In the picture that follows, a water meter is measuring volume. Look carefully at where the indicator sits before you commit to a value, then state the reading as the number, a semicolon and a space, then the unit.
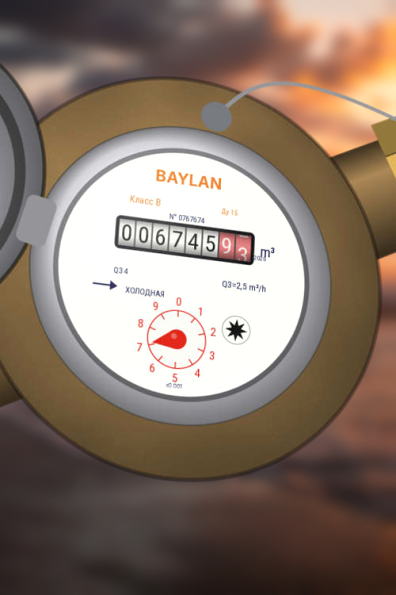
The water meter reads 6745.927; m³
